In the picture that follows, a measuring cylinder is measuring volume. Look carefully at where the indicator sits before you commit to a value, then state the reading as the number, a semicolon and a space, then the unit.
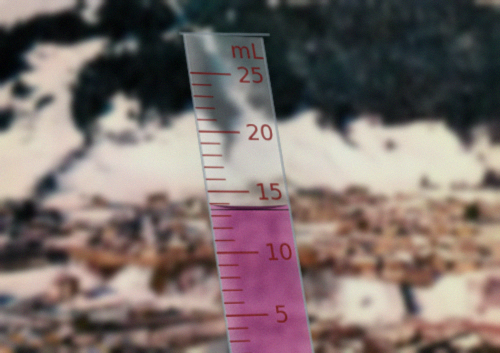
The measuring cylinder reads 13.5; mL
